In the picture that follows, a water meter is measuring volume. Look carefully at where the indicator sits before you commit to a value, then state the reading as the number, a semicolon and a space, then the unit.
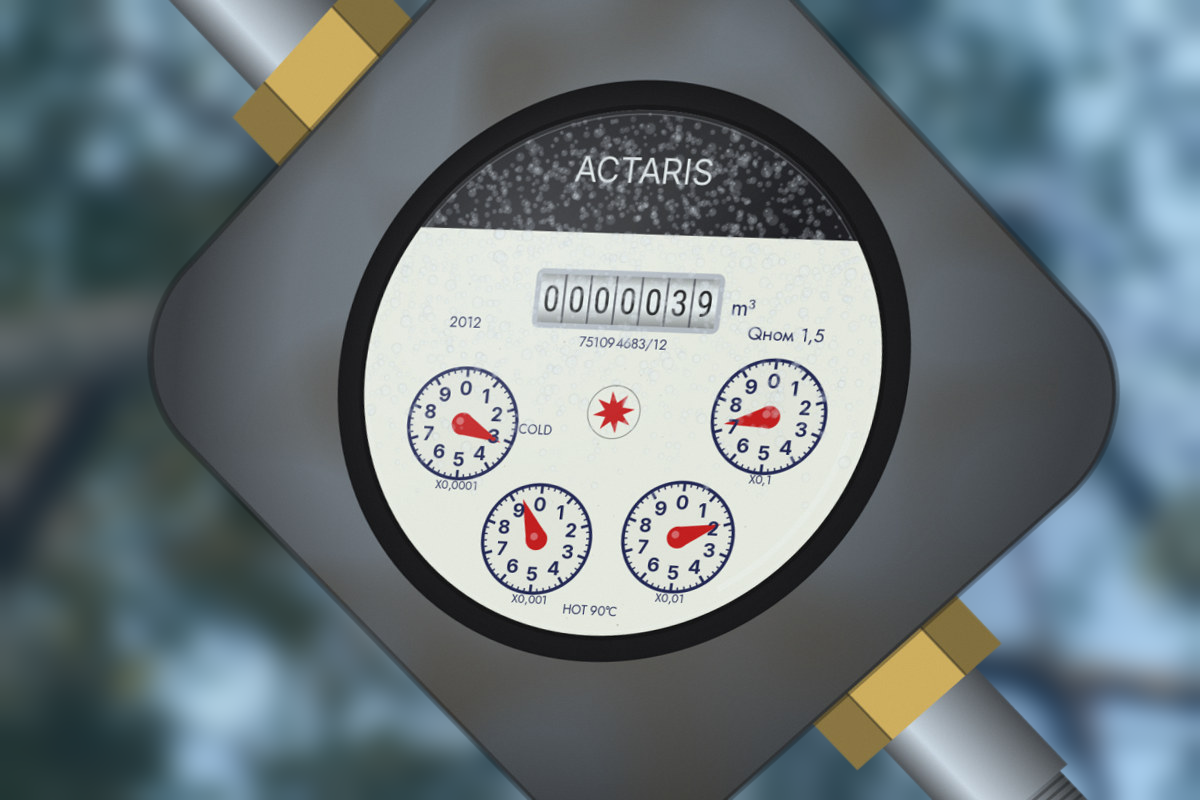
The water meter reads 39.7193; m³
